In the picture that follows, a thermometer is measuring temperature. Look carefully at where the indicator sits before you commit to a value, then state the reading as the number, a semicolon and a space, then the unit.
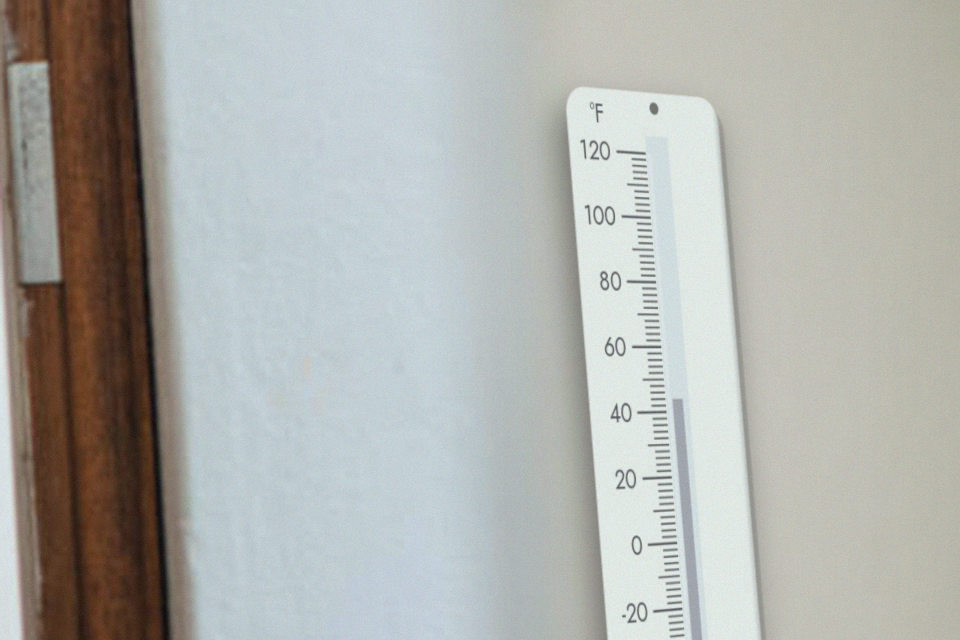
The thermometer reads 44; °F
